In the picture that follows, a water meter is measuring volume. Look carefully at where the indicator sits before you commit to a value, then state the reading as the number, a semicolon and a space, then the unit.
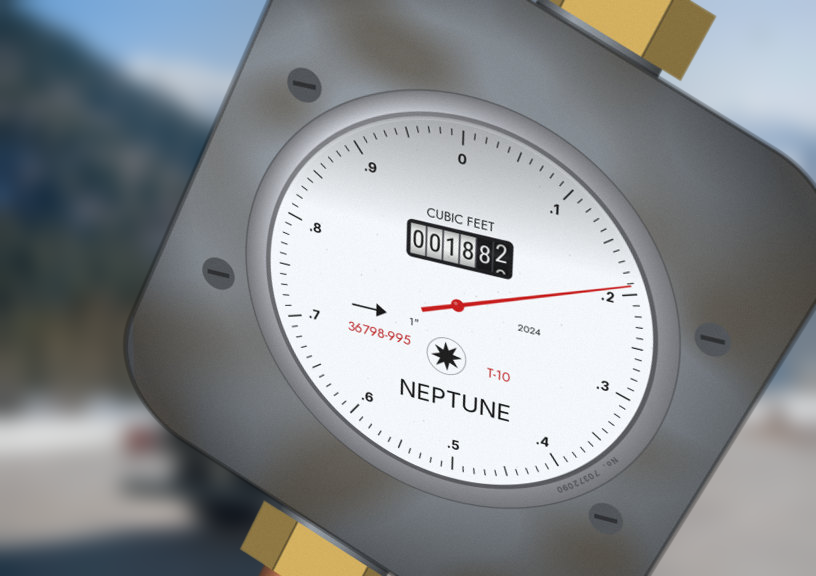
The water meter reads 1882.19; ft³
